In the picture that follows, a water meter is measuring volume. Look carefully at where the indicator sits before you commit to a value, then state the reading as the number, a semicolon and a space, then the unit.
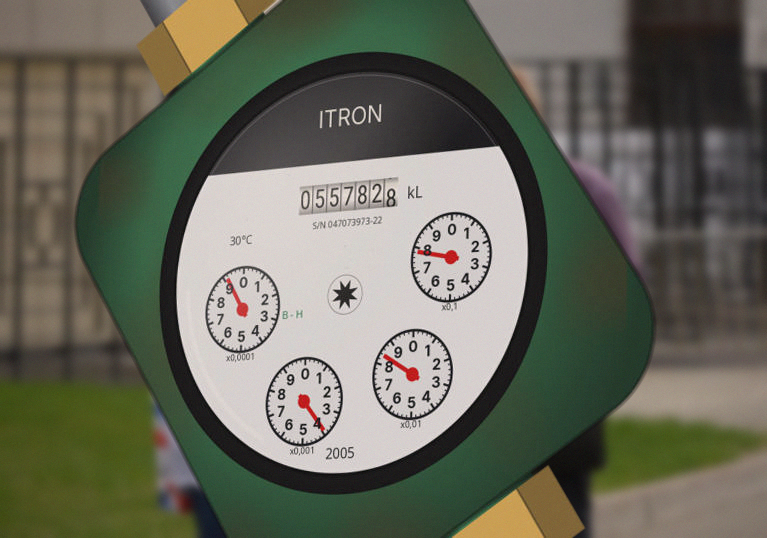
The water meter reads 557827.7839; kL
